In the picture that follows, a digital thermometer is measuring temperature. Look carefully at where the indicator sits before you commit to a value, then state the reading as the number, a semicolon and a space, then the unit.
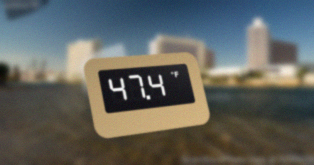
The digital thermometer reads 47.4; °F
